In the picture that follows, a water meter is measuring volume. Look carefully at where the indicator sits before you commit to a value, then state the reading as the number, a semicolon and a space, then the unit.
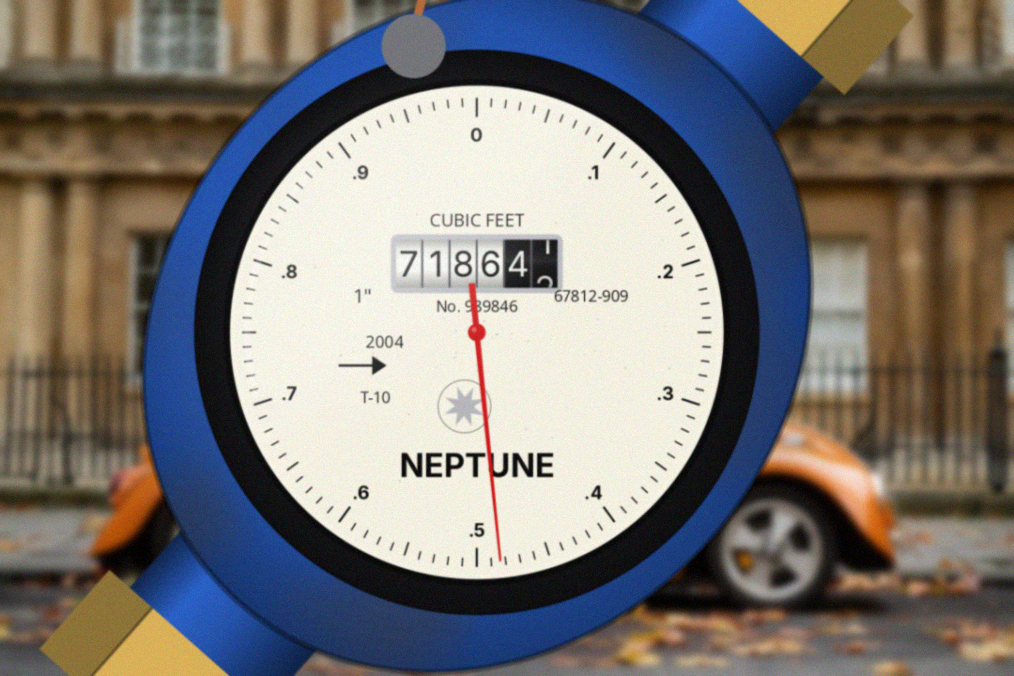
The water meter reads 718641.48; ft³
